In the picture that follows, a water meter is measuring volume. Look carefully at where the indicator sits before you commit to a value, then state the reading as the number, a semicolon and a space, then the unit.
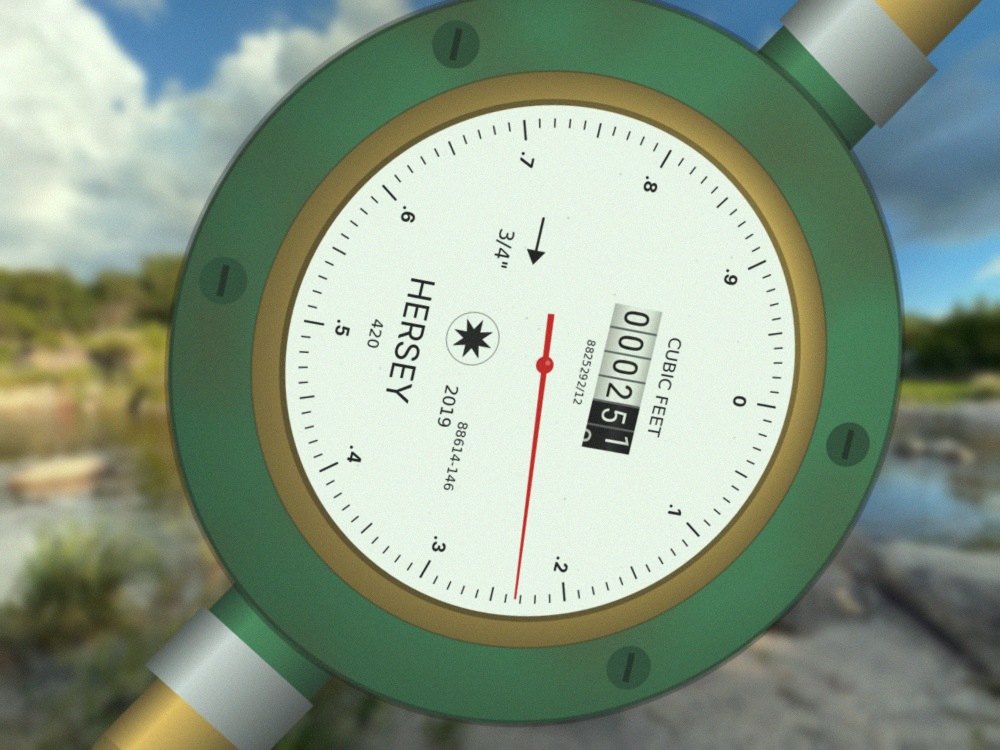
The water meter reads 251.23; ft³
